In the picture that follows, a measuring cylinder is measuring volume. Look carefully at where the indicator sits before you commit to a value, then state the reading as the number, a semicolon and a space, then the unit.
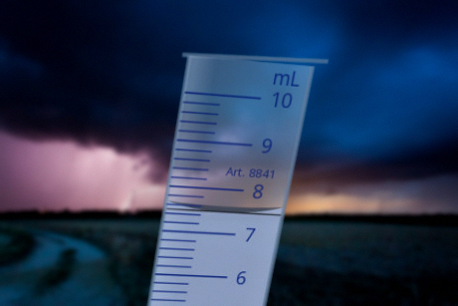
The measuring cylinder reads 7.5; mL
